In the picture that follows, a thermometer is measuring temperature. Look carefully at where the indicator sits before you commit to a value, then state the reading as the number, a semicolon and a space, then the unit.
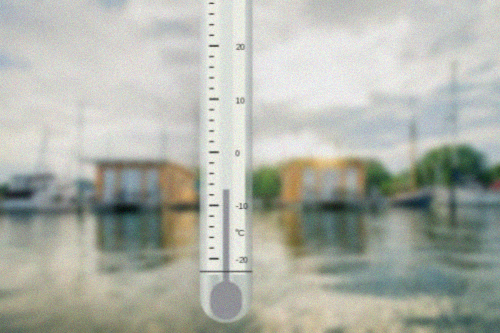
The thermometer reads -7; °C
